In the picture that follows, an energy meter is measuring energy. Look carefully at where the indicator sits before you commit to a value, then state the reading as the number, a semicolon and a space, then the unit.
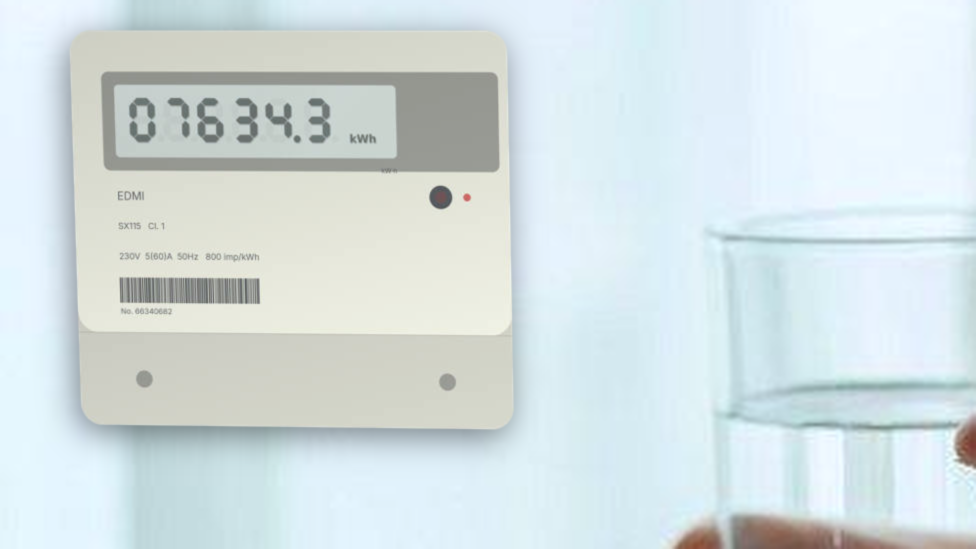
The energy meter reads 7634.3; kWh
